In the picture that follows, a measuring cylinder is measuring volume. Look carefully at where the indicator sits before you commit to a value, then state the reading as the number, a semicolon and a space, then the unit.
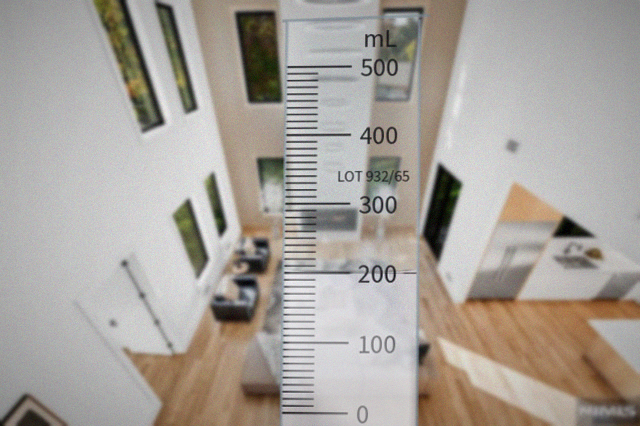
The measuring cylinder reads 200; mL
